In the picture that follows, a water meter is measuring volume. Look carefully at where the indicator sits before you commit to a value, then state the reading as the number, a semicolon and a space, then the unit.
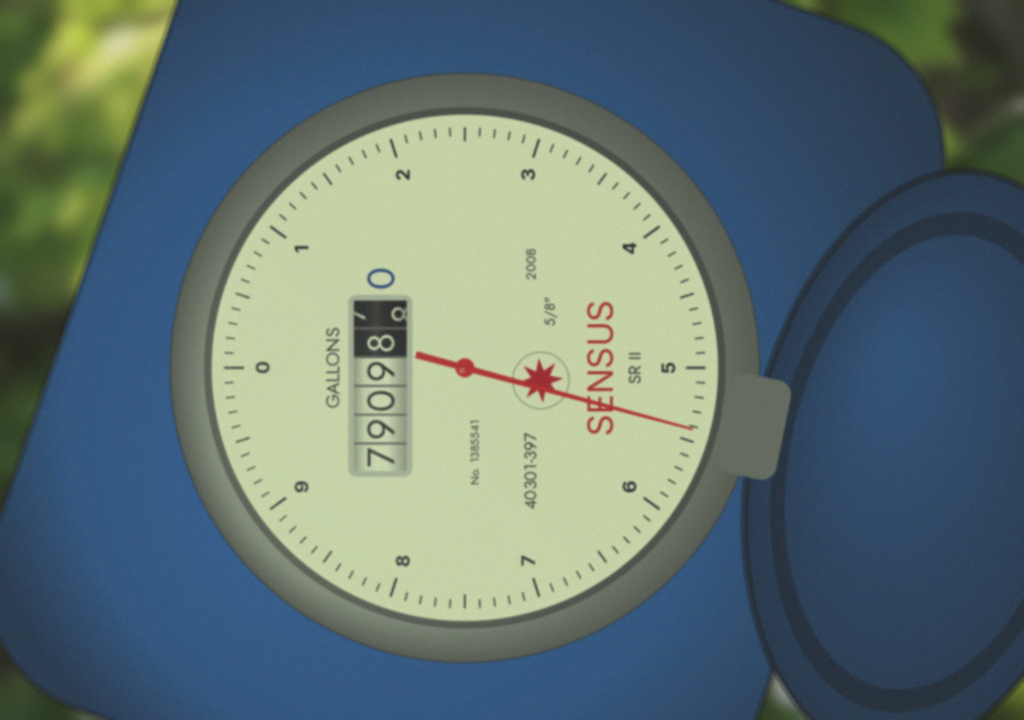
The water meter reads 7909875.4; gal
